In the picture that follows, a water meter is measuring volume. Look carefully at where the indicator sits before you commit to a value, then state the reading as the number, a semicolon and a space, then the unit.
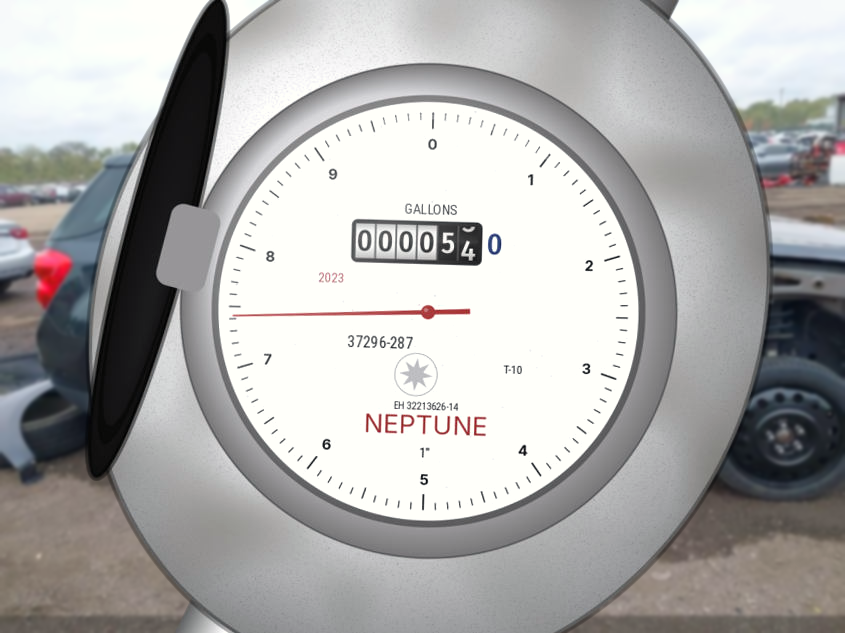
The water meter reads 537.4; gal
